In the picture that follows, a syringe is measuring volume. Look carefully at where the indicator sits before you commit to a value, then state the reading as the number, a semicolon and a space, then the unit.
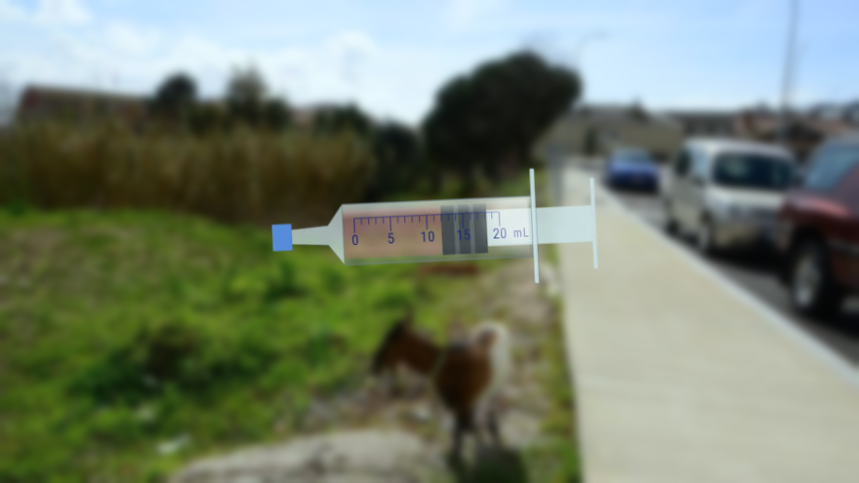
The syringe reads 12; mL
